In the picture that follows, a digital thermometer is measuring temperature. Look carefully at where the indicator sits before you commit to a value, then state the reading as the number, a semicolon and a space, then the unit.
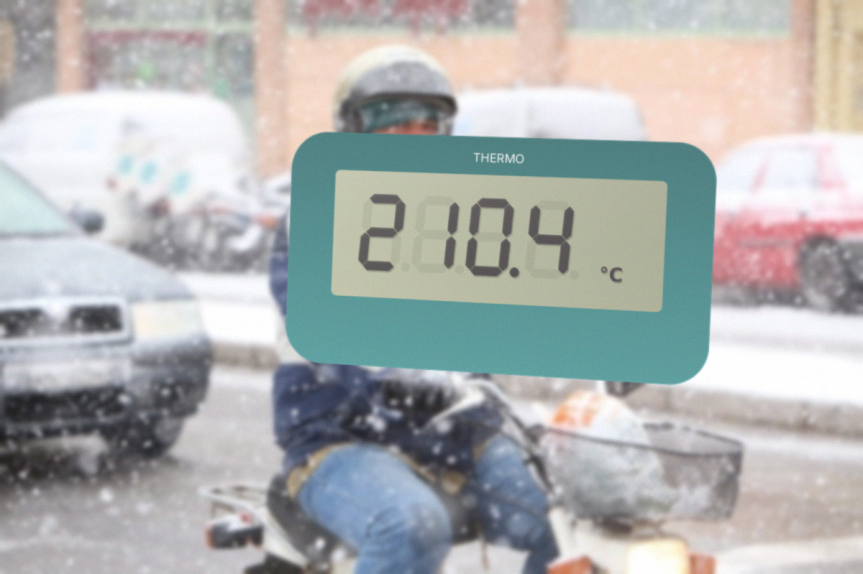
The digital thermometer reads 210.4; °C
